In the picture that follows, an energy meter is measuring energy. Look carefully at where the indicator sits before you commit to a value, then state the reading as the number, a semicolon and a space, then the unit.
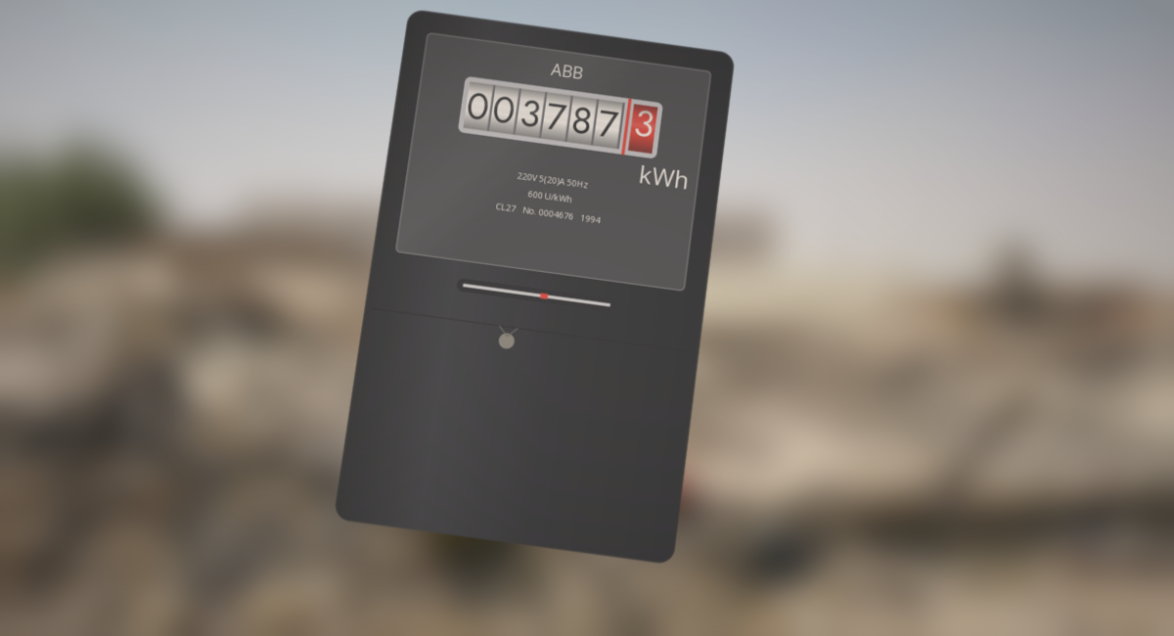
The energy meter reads 3787.3; kWh
